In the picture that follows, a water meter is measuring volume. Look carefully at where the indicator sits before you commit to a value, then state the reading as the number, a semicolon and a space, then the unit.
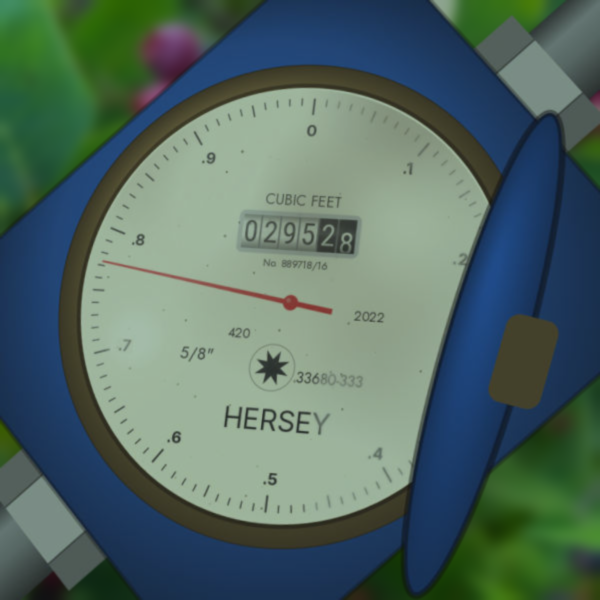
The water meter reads 29527.77; ft³
